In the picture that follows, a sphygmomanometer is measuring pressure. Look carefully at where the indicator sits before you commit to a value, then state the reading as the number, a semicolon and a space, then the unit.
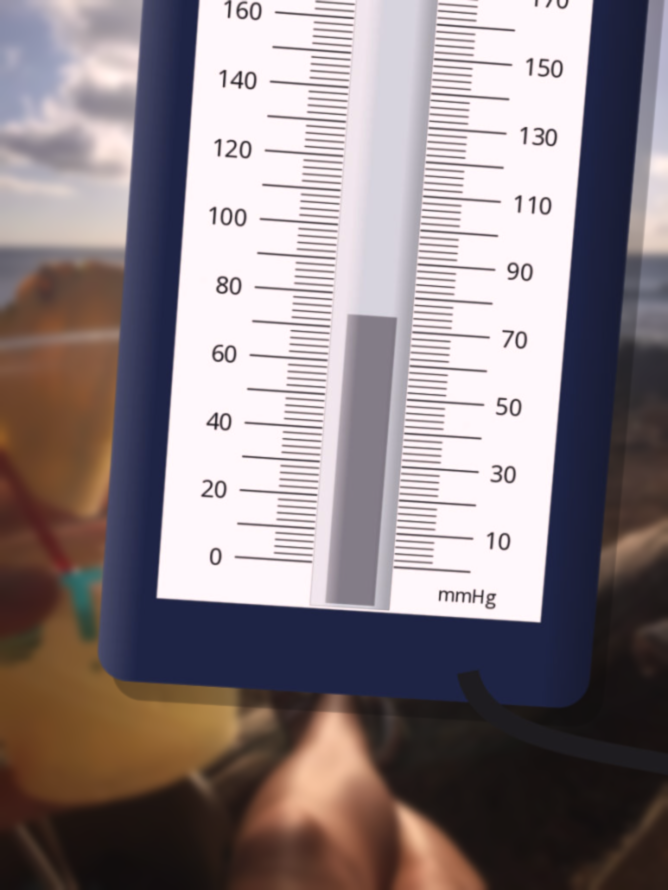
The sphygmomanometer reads 74; mmHg
